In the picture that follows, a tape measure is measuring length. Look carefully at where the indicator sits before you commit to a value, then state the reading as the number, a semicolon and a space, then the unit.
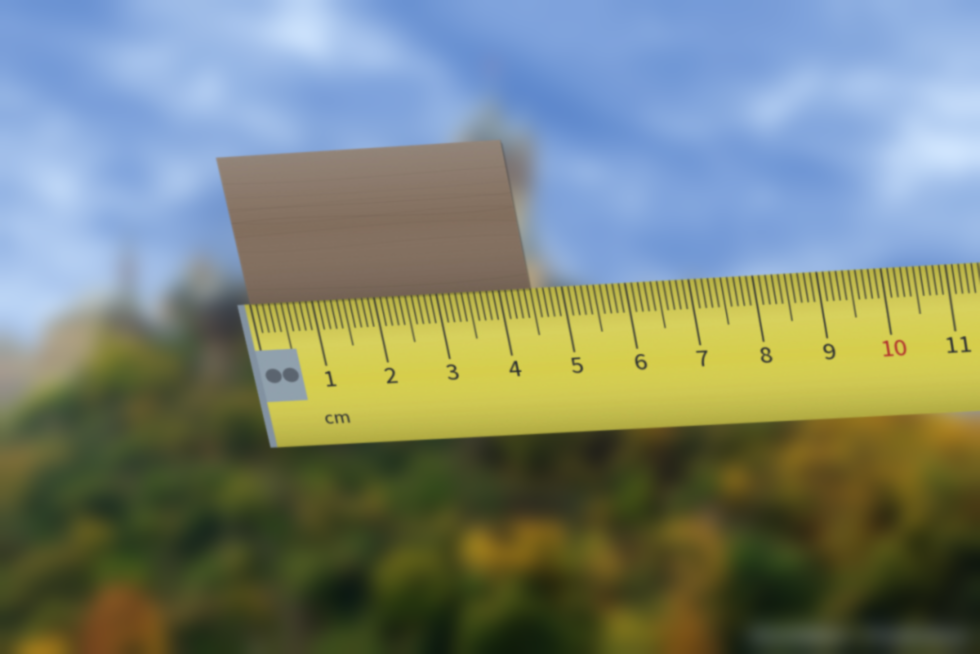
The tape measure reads 4.5; cm
